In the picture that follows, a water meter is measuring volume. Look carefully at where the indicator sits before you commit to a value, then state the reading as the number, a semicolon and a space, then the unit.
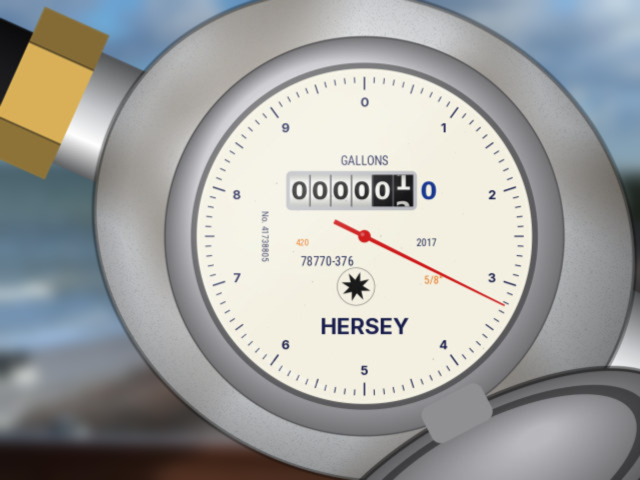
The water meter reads 13.2; gal
